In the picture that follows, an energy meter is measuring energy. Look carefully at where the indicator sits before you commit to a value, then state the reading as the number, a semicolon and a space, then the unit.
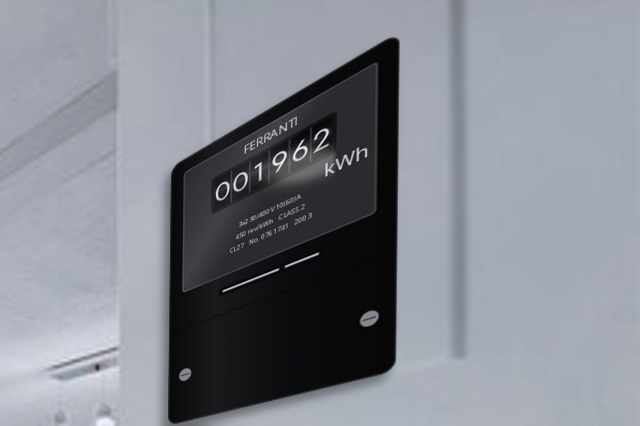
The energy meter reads 1962; kWh
